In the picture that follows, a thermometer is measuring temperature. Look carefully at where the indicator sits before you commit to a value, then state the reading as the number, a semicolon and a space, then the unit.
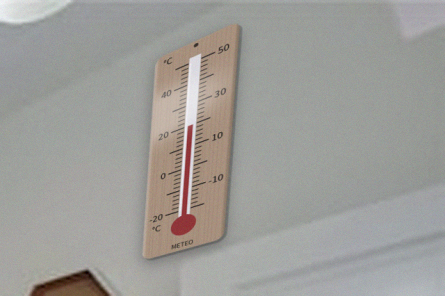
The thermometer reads 20; °C
